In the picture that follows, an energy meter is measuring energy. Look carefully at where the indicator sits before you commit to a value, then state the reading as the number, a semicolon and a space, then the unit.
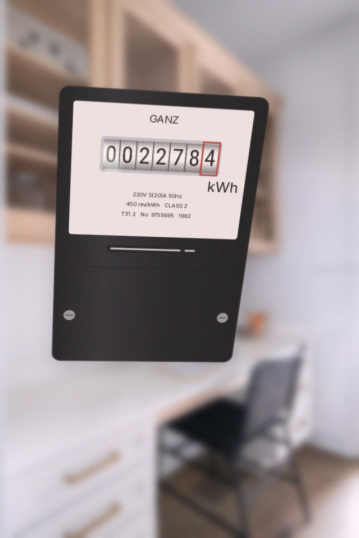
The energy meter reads 2278.4; kWh
